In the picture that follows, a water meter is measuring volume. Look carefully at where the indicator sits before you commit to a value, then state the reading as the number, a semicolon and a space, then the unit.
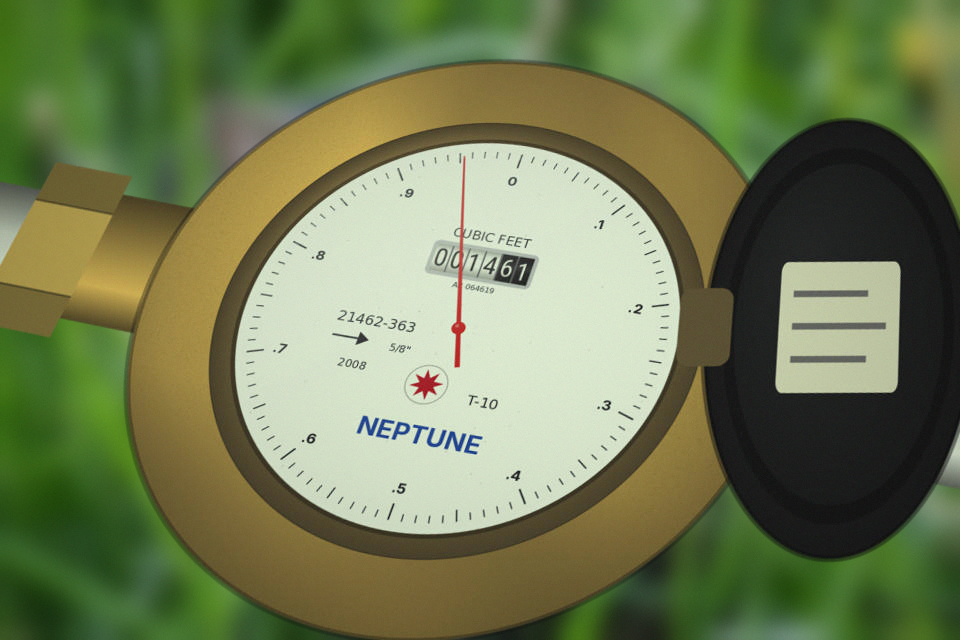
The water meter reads 1460.95; ft³
